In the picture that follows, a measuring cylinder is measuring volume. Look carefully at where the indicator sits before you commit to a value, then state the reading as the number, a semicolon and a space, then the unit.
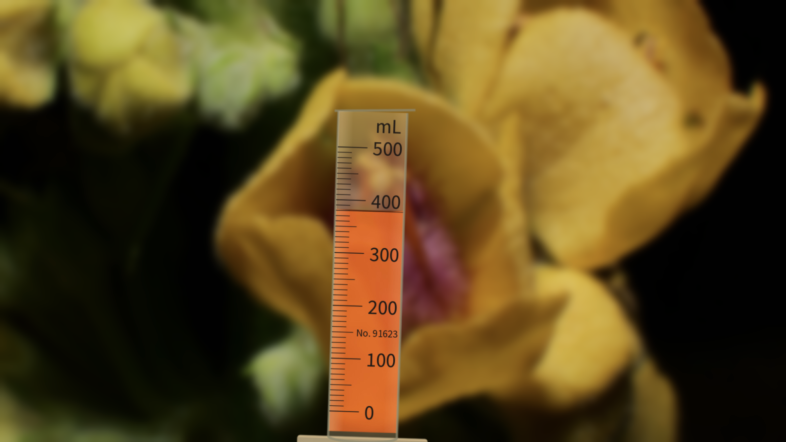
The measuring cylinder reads 380; mL
